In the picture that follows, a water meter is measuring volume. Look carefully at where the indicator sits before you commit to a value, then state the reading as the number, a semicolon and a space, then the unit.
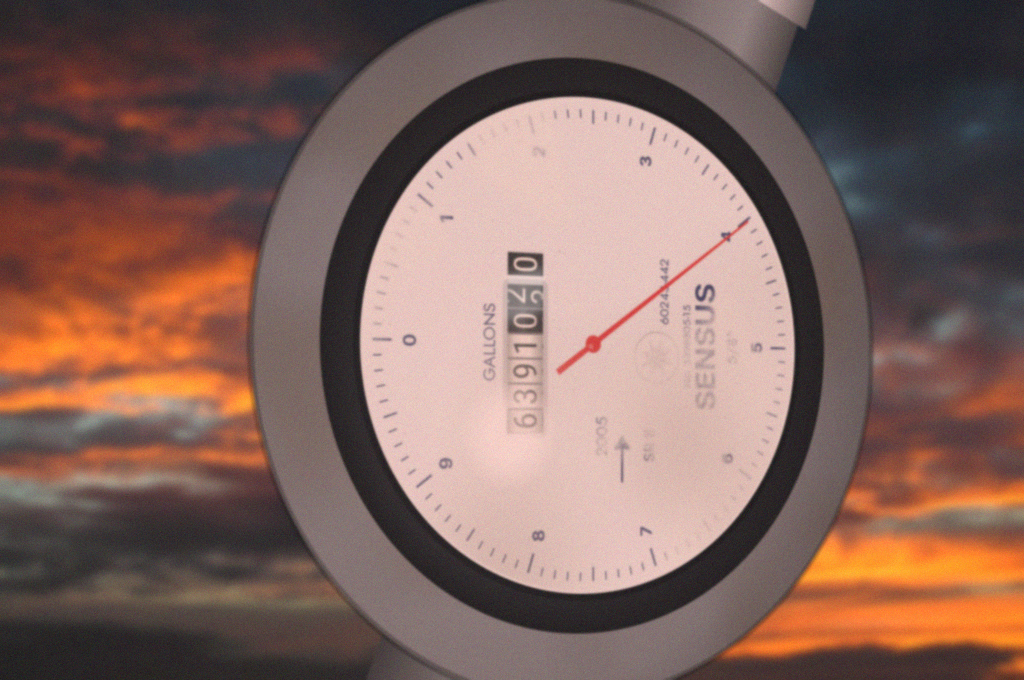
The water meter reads 6391024.0; gal
